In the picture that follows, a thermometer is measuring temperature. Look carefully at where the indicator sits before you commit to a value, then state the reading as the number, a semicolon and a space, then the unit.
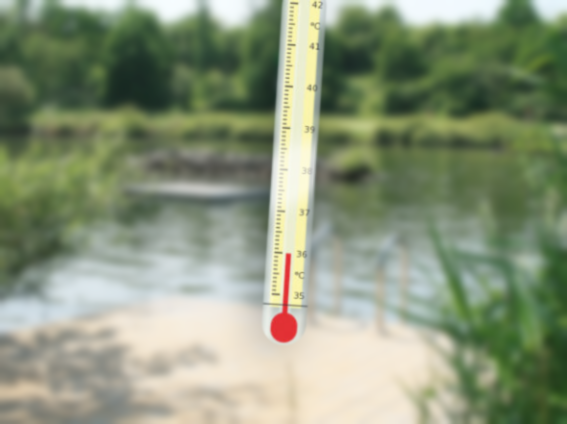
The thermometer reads 36; °C
